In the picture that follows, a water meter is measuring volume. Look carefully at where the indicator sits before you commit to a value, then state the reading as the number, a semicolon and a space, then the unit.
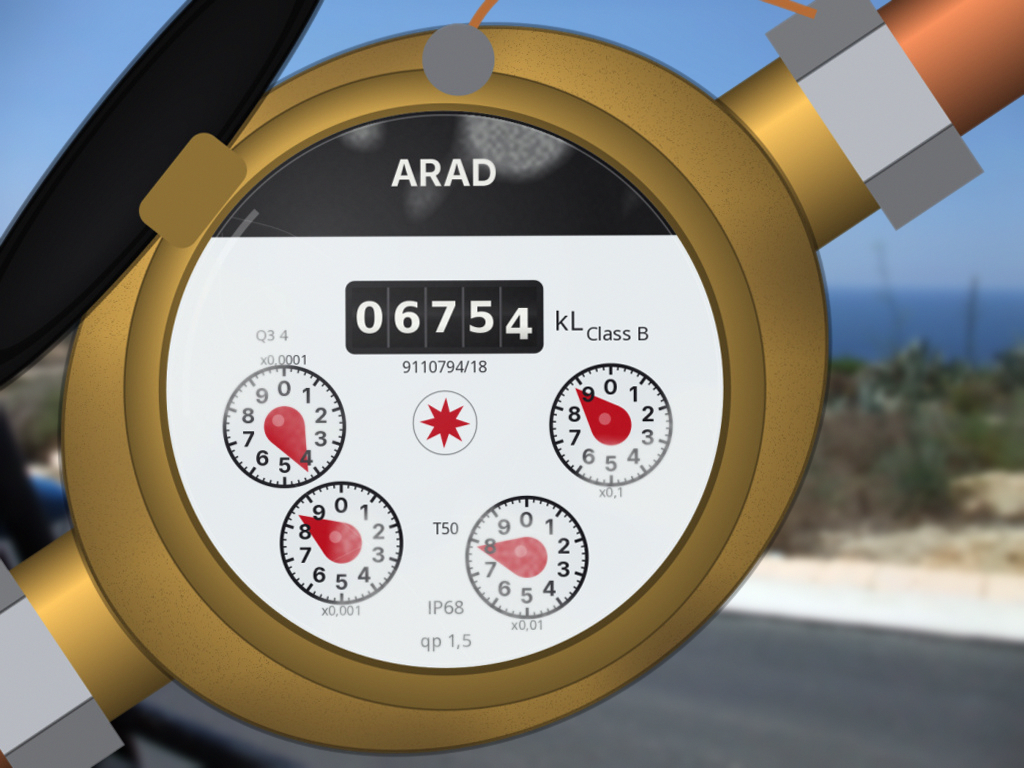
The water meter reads 6753.8784; kL
